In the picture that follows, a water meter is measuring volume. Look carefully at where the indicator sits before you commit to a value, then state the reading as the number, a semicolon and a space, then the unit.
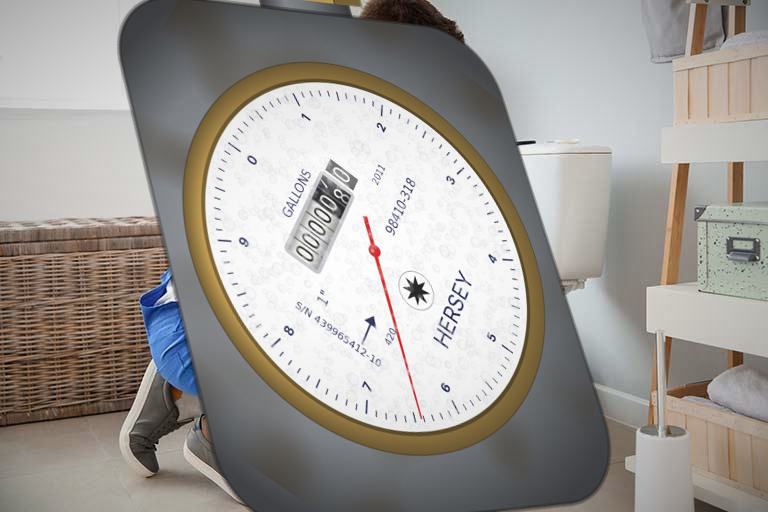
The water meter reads 76.4; gal
